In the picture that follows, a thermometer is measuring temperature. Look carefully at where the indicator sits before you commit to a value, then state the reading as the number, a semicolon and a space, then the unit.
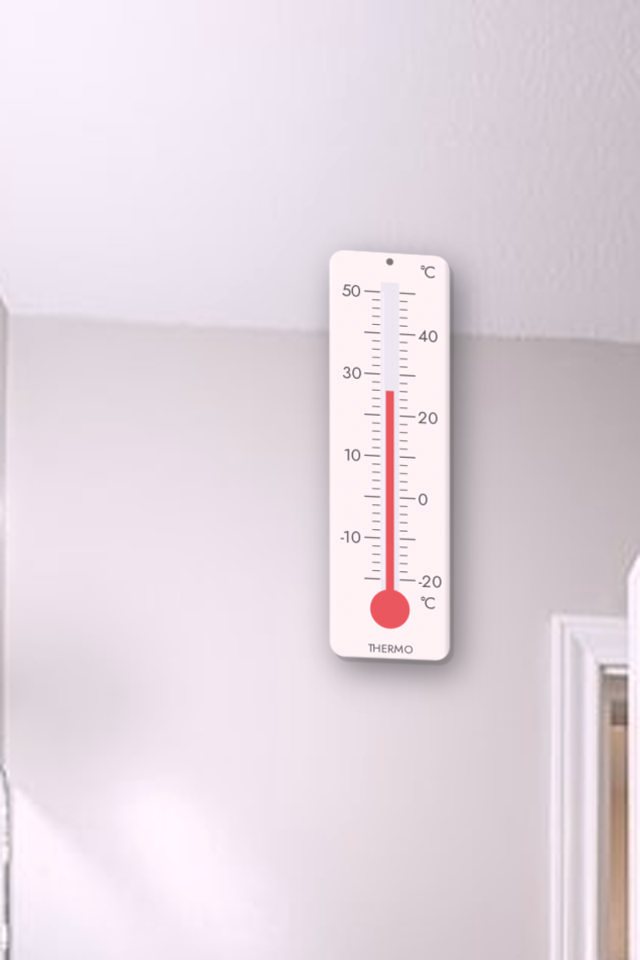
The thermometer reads 26; °C
